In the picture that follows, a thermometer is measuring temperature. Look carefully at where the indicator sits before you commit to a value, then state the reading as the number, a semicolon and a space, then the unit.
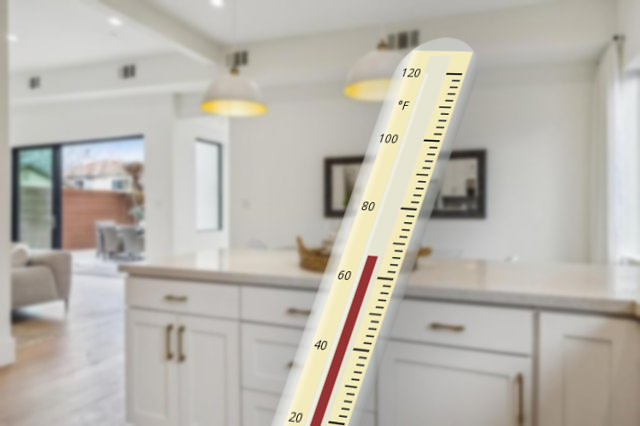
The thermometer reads 66; °F
